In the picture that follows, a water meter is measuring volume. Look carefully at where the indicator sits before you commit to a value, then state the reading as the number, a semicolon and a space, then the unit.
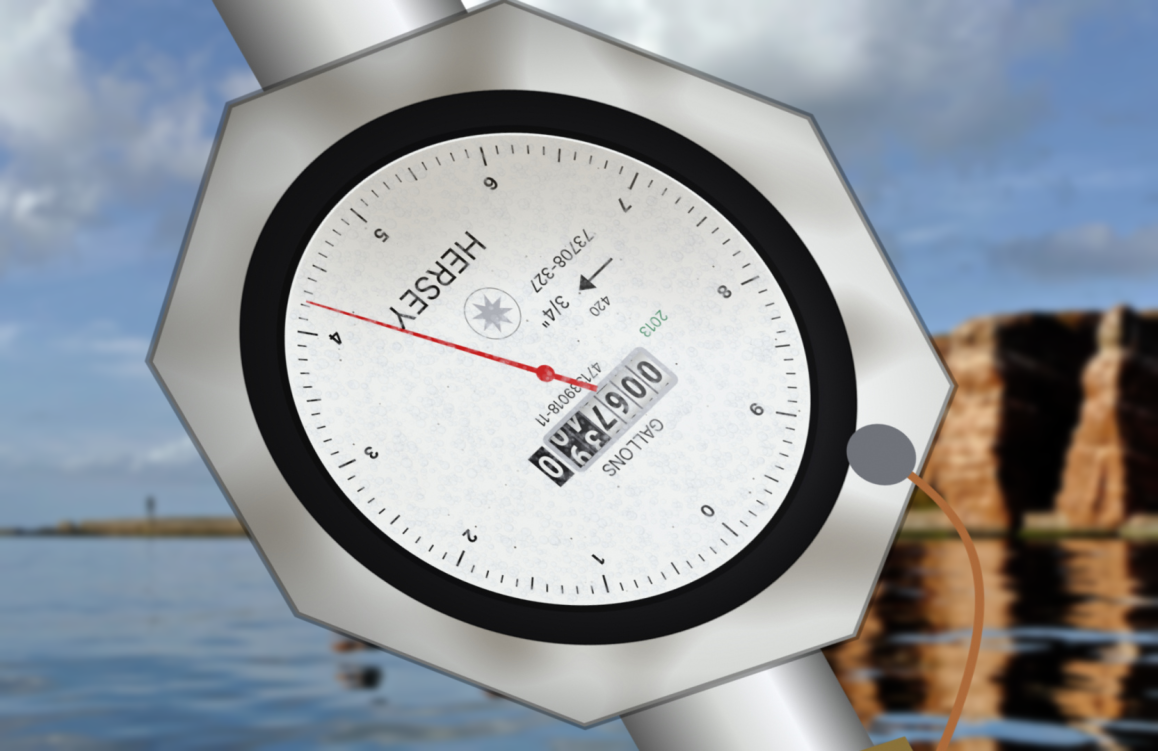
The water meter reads 67394.2; gal
